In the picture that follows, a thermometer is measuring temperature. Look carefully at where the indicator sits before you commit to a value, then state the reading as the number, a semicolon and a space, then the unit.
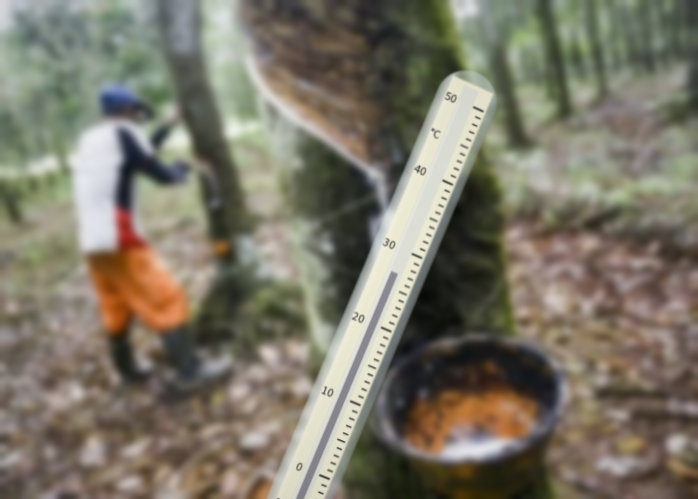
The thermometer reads 27; °C
